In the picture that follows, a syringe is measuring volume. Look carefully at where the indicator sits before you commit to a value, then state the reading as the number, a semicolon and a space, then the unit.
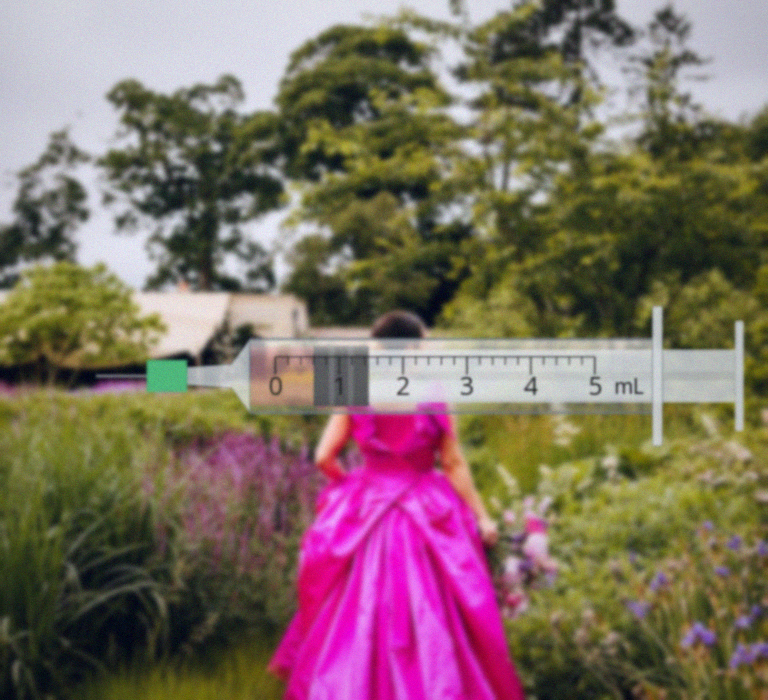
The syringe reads 0.6; mL
